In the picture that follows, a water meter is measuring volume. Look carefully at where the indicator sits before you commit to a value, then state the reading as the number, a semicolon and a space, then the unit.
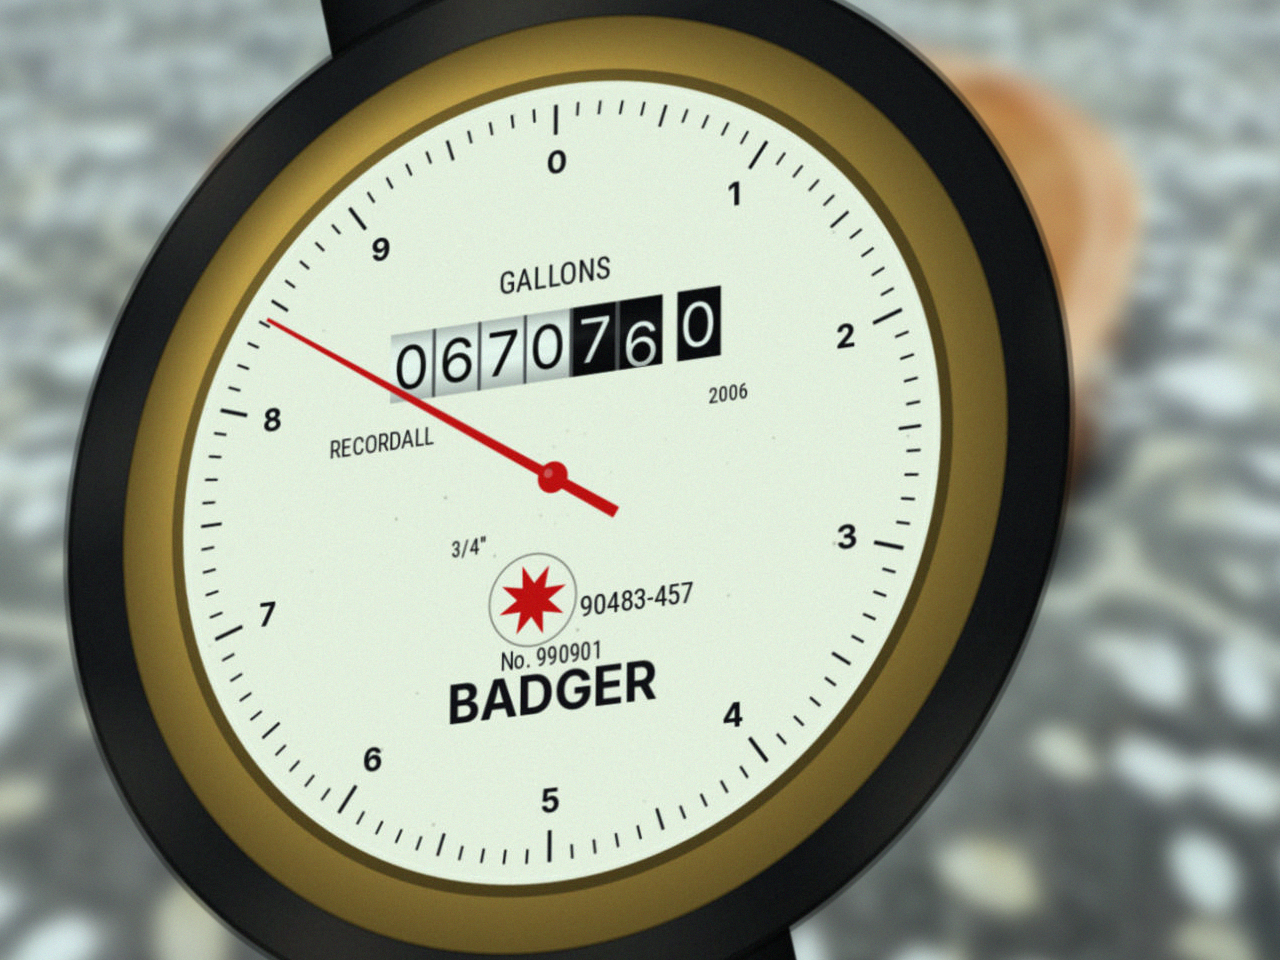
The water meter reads 670758.4; gal
